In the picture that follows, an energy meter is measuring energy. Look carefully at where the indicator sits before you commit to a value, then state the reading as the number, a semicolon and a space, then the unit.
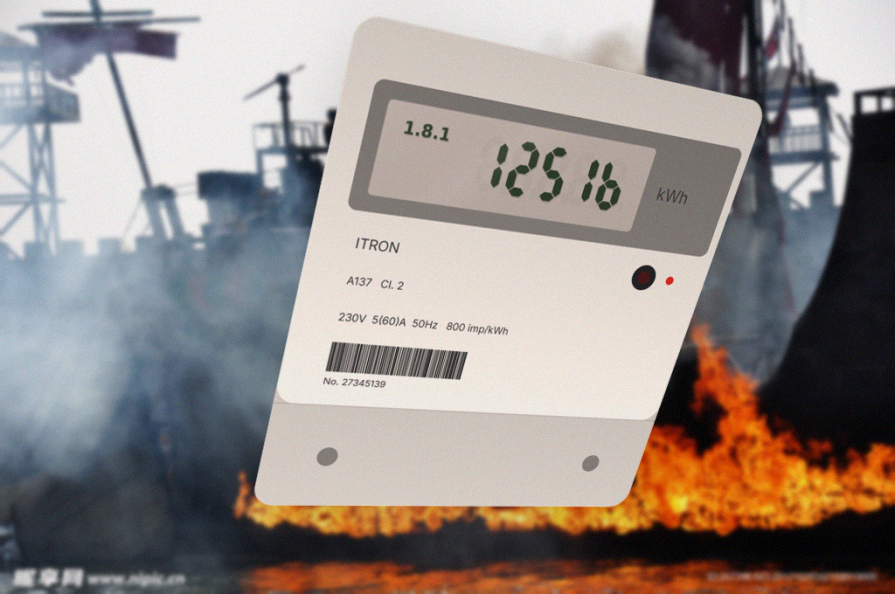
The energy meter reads 12516; kWh
